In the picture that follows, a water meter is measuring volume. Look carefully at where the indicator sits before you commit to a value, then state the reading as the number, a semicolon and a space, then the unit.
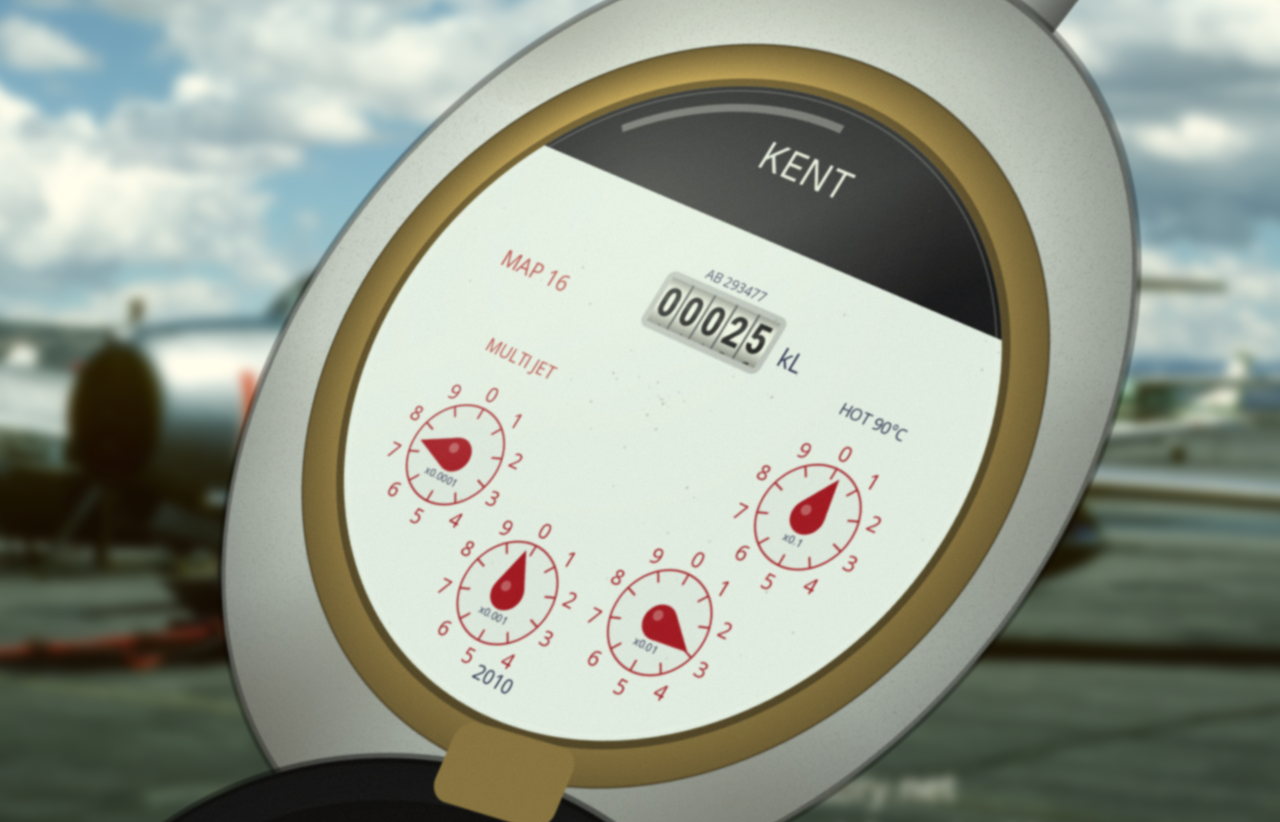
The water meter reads 25.0297; kL
